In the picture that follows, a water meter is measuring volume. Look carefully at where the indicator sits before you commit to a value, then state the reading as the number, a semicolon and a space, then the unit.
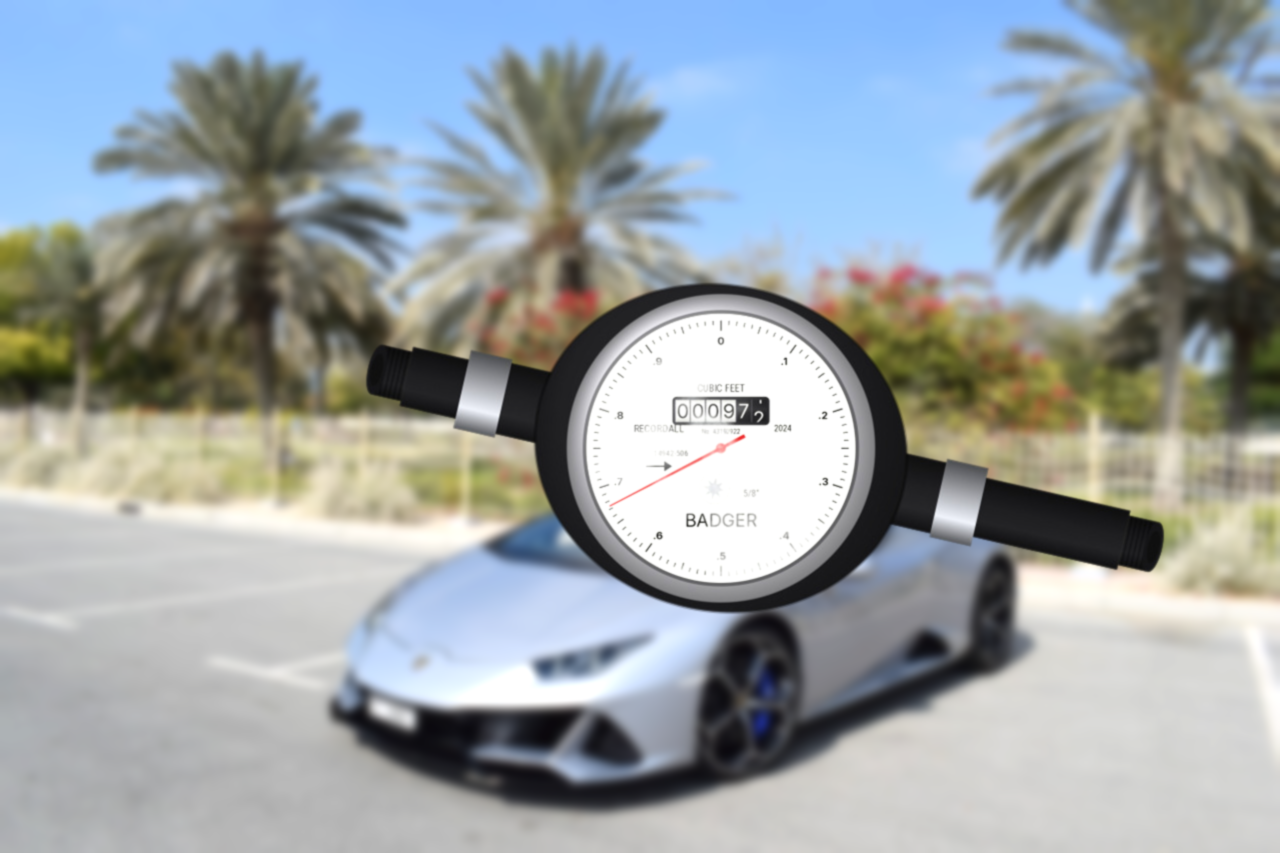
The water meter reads 971.67; ft³
